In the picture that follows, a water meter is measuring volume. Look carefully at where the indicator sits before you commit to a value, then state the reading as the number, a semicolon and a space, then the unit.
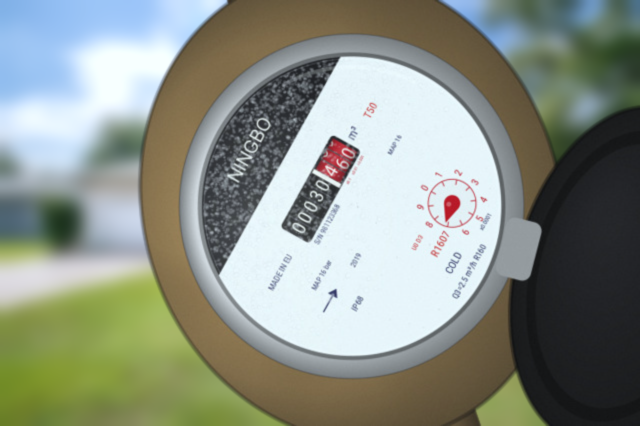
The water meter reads 30.4597; m³
